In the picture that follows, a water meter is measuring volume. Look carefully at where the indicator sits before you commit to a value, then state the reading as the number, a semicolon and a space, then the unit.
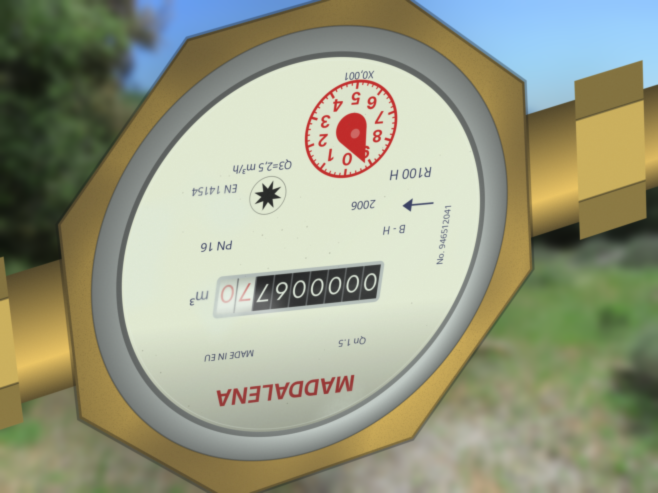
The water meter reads 67.699; m³
